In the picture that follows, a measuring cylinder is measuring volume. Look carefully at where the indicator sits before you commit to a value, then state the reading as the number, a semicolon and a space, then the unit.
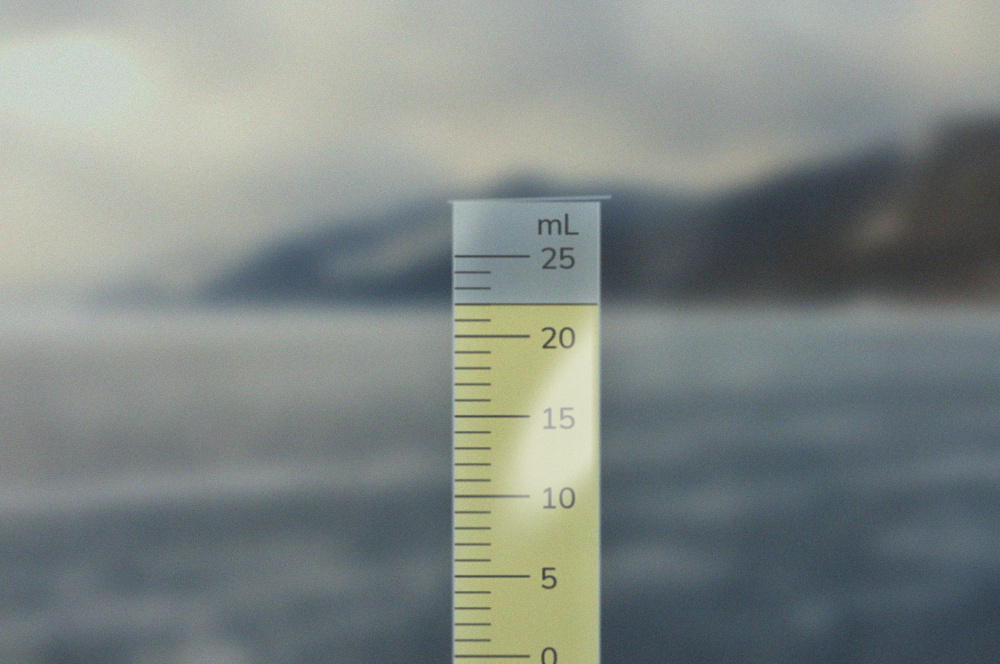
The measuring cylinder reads 22; mL
